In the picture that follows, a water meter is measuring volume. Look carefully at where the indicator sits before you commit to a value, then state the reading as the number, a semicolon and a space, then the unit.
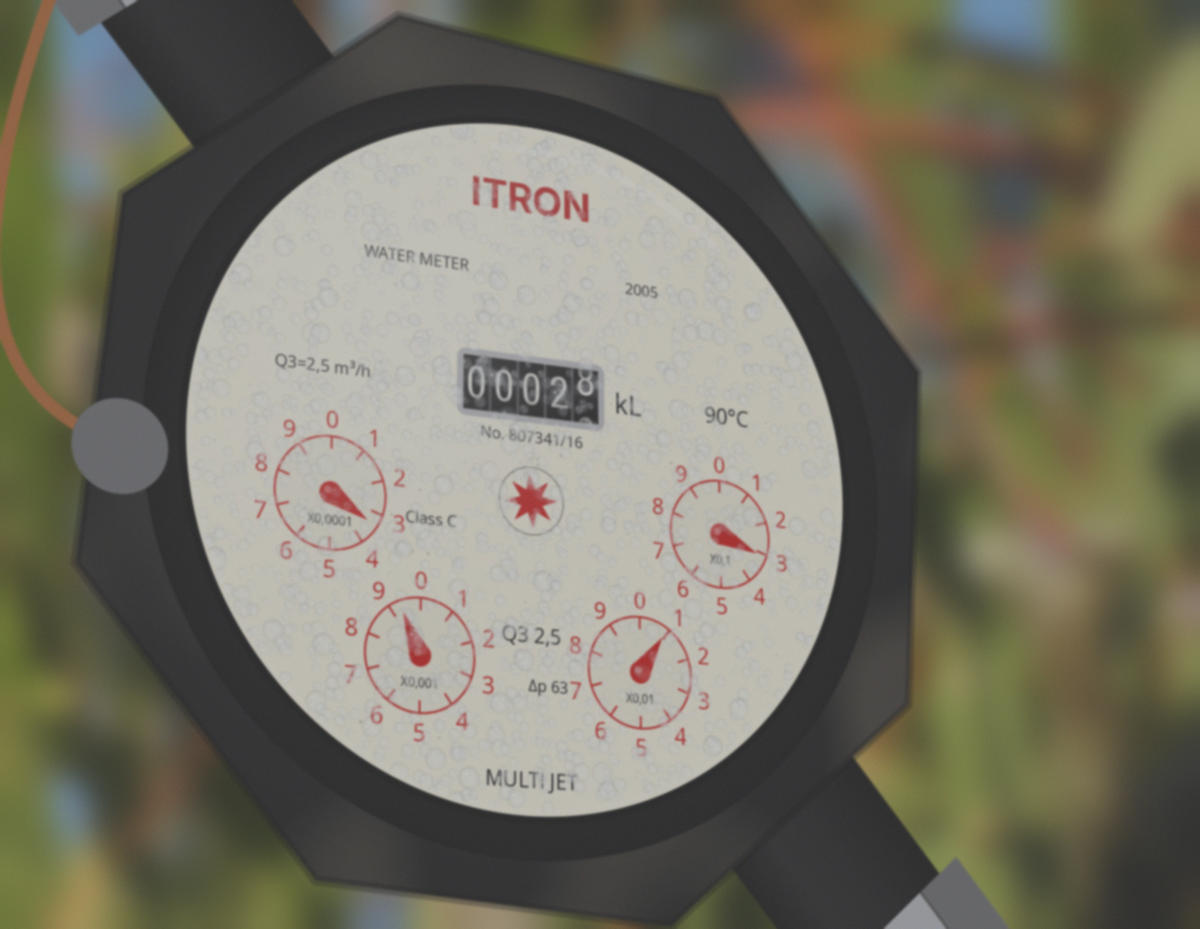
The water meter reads 28.3093; kL
